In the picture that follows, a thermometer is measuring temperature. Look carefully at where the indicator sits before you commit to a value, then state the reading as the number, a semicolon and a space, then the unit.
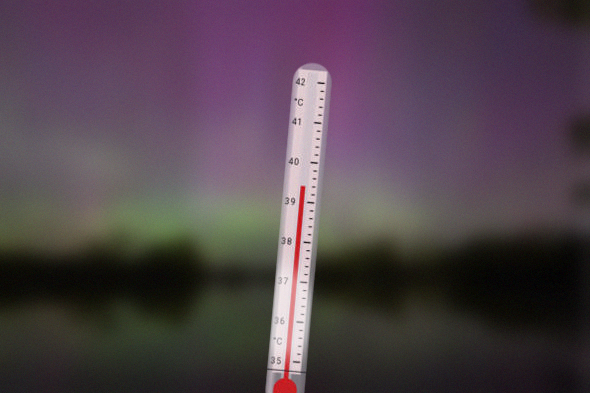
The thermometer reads 39.4; °C
